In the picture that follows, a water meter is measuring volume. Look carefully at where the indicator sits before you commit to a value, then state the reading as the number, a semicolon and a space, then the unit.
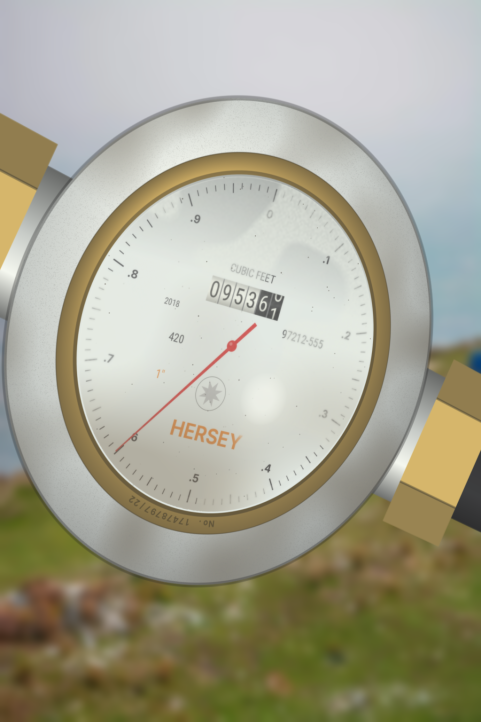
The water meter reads 95360.60; ft³
